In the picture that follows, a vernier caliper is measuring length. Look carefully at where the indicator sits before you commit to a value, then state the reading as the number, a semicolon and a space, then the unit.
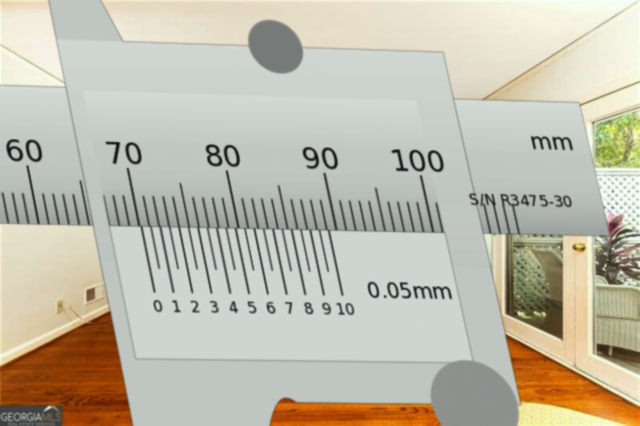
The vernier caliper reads 70.2; mm
